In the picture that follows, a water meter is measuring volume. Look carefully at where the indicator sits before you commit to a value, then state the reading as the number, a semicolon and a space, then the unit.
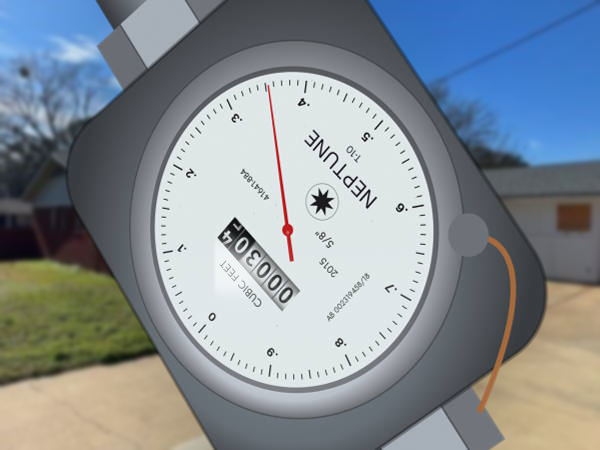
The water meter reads 304.35; ft³
